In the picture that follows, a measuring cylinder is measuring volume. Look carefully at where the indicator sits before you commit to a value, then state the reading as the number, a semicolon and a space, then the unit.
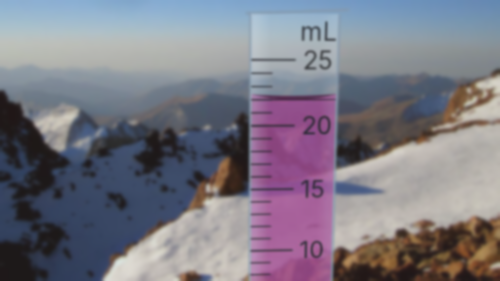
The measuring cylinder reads 22; mL
